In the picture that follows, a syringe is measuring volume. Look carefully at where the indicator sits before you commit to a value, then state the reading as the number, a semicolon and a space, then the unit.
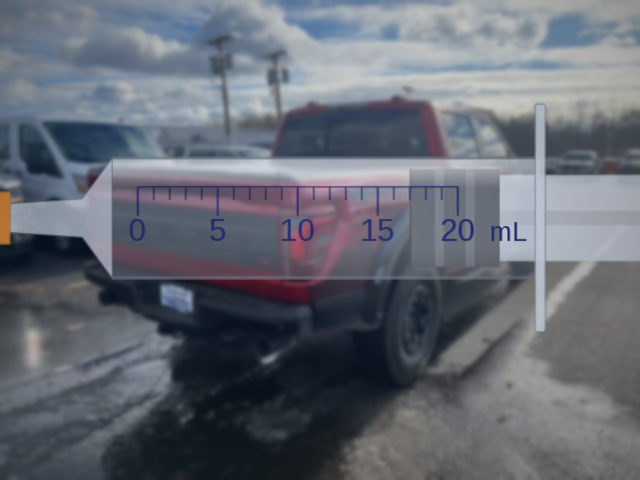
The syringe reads 17; mL
